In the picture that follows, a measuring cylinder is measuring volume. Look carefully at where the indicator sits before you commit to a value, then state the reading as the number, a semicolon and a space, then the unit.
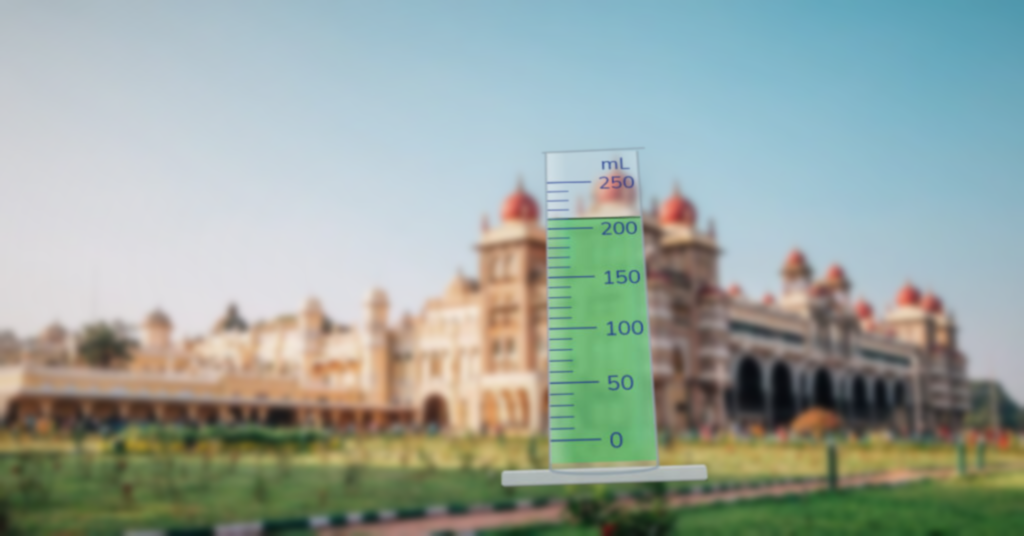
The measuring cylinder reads 210; mL
